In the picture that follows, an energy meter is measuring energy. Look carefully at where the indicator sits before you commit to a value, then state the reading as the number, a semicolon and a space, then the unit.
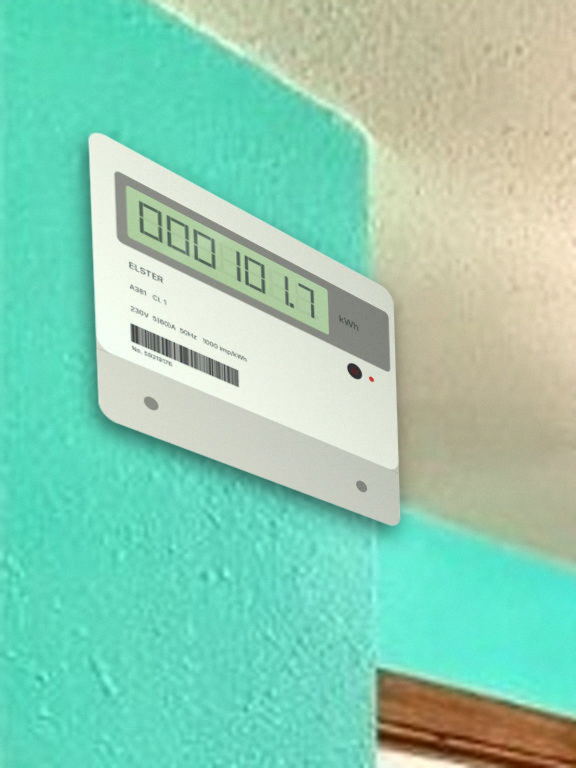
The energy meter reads 101.7; kWh
